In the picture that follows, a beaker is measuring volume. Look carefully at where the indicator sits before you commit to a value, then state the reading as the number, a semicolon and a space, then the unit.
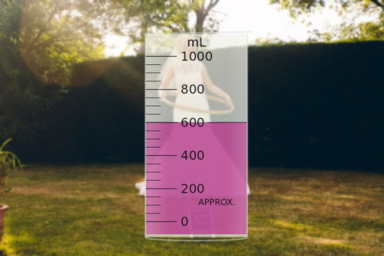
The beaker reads 600; mL
